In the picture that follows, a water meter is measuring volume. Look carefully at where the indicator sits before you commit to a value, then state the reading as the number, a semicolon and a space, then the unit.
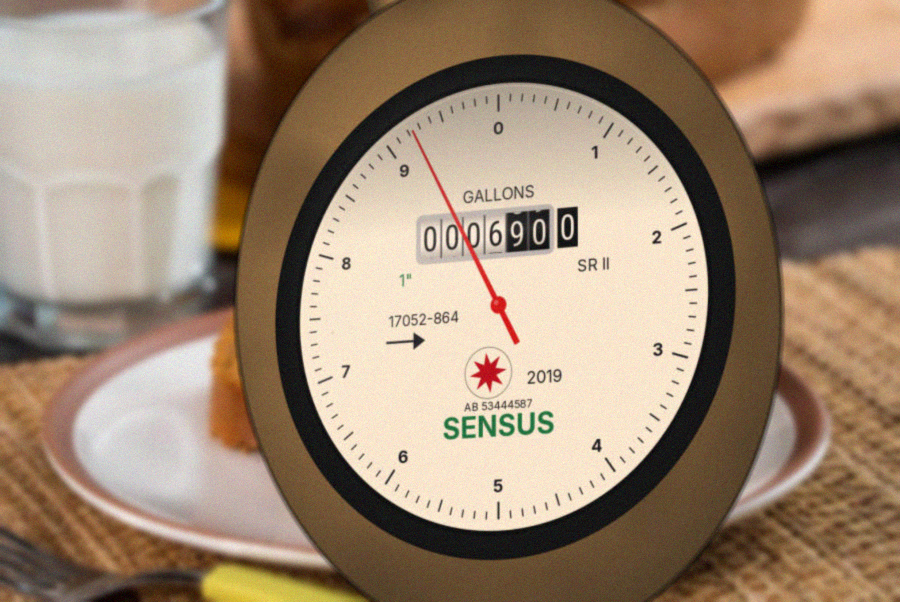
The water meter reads 6899.2; gal
